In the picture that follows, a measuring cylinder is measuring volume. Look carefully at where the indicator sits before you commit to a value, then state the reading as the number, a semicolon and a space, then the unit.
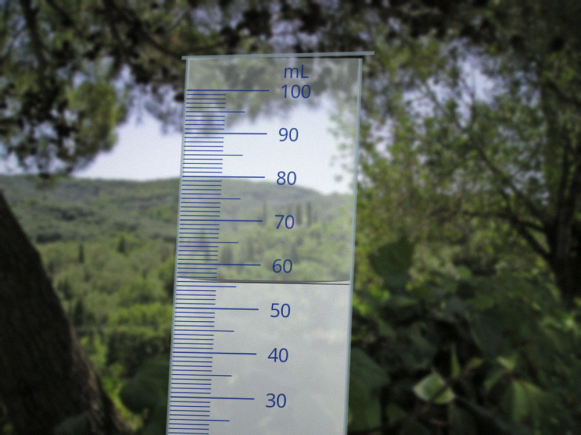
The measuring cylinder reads 56; mL
